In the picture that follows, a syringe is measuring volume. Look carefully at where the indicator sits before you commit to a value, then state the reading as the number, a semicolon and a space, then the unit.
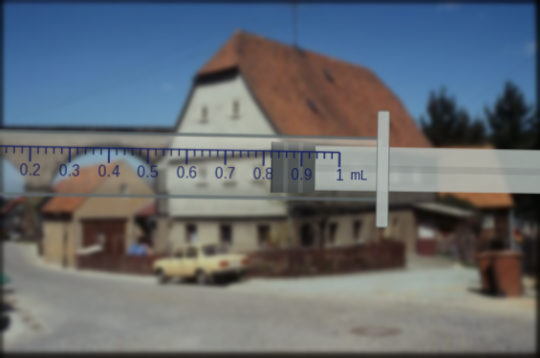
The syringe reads 0.82; mL
